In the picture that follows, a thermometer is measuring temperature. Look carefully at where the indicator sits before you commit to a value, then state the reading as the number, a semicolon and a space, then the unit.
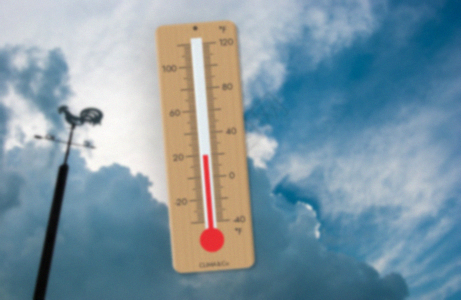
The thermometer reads 20; °F
